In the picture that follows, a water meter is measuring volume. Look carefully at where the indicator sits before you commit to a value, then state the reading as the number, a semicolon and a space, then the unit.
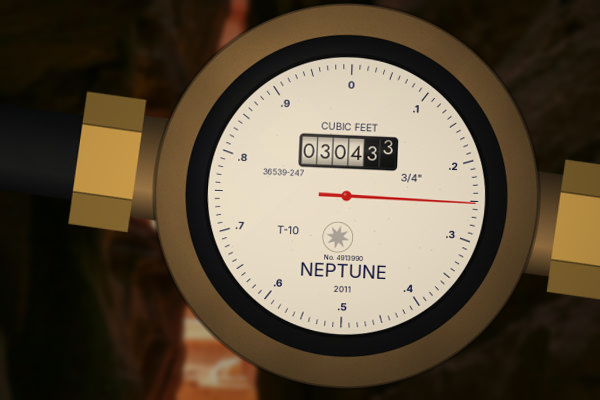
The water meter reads 30433.25; ft³
